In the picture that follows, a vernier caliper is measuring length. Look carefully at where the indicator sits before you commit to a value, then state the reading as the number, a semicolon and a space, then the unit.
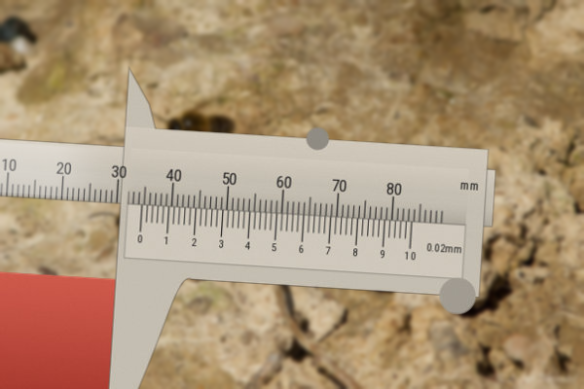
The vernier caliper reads 34.6; mm
